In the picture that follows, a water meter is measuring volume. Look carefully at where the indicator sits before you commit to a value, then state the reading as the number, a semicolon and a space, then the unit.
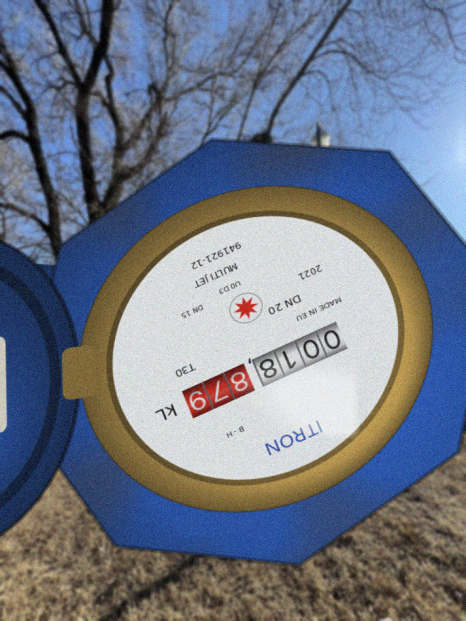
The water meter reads 18.879; kL
